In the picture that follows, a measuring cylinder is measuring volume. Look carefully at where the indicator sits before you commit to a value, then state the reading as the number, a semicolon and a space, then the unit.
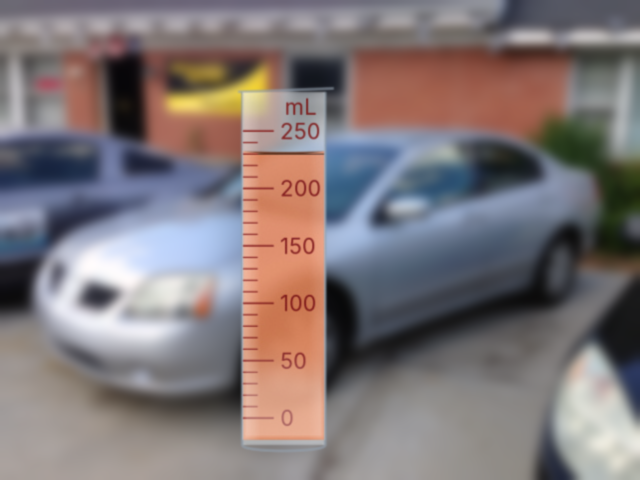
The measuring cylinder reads 230; mL
